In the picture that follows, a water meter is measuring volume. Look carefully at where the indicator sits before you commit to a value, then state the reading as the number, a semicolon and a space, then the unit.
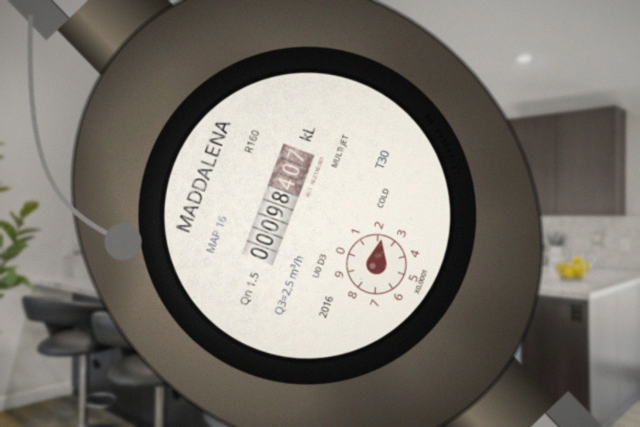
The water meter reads 98.4072; kL
